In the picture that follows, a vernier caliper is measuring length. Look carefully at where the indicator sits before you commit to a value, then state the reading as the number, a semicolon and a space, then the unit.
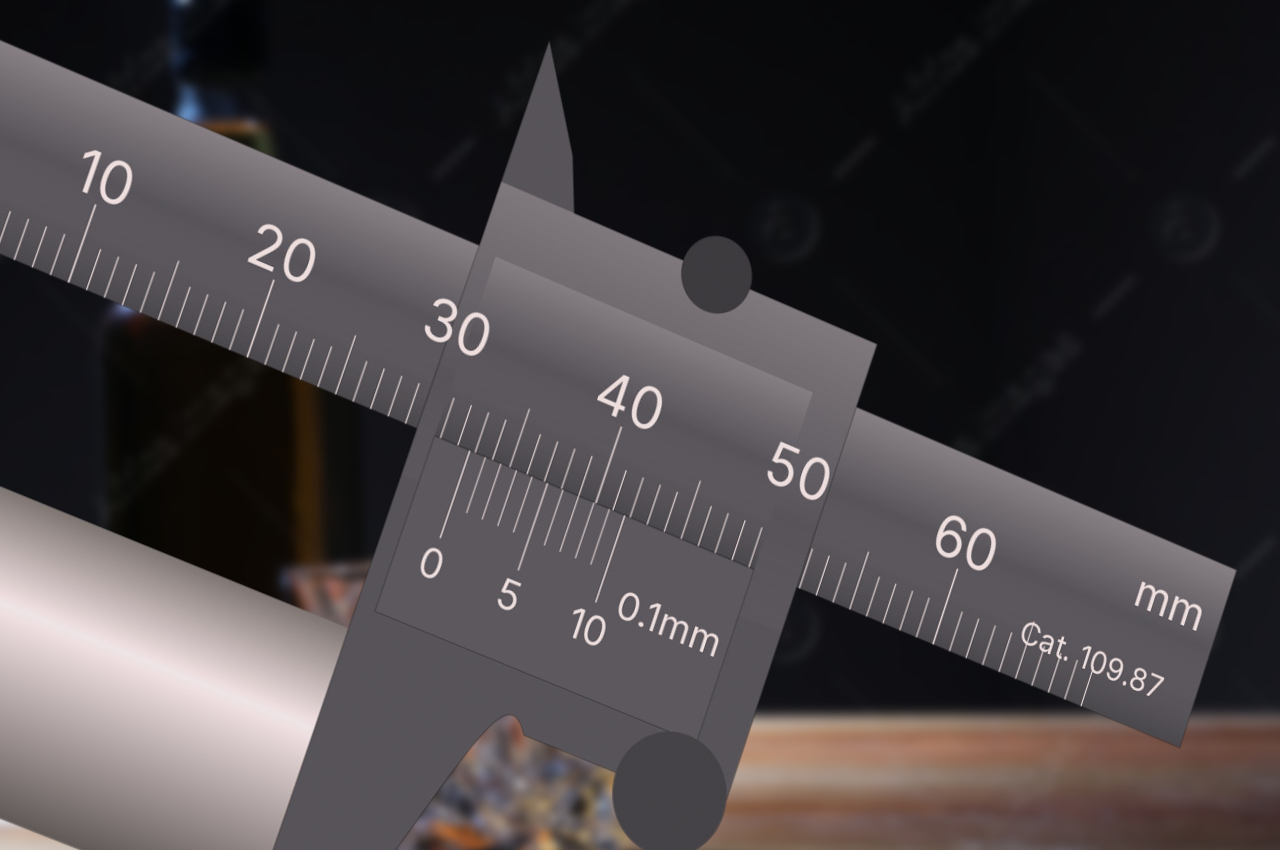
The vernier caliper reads 32.7; mm
